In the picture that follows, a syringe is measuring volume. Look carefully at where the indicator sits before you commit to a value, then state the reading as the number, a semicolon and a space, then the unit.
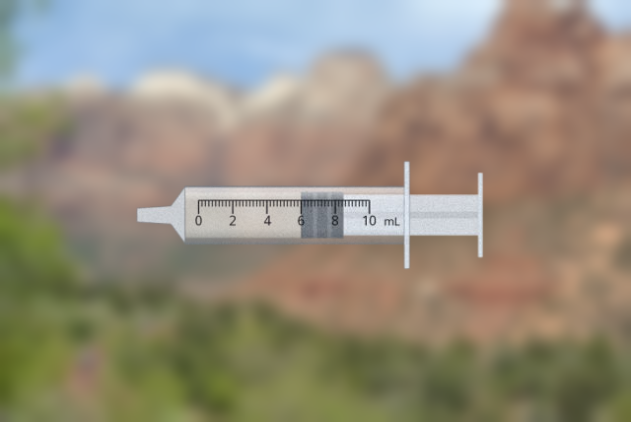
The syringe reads 6; mL
